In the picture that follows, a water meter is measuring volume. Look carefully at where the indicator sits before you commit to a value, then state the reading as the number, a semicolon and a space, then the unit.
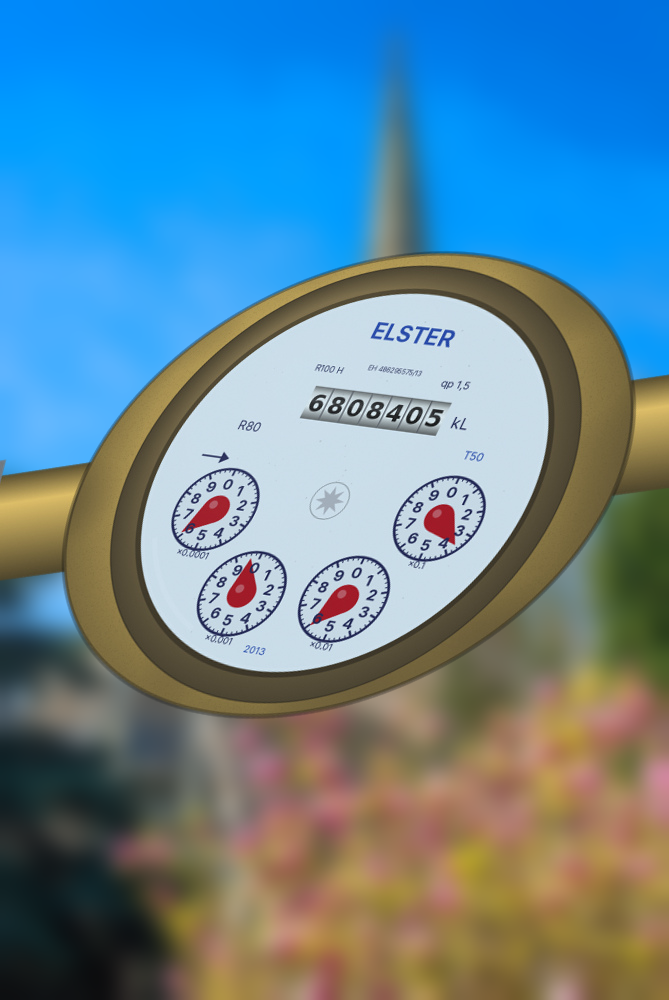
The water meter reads 6808405.3596; kL
